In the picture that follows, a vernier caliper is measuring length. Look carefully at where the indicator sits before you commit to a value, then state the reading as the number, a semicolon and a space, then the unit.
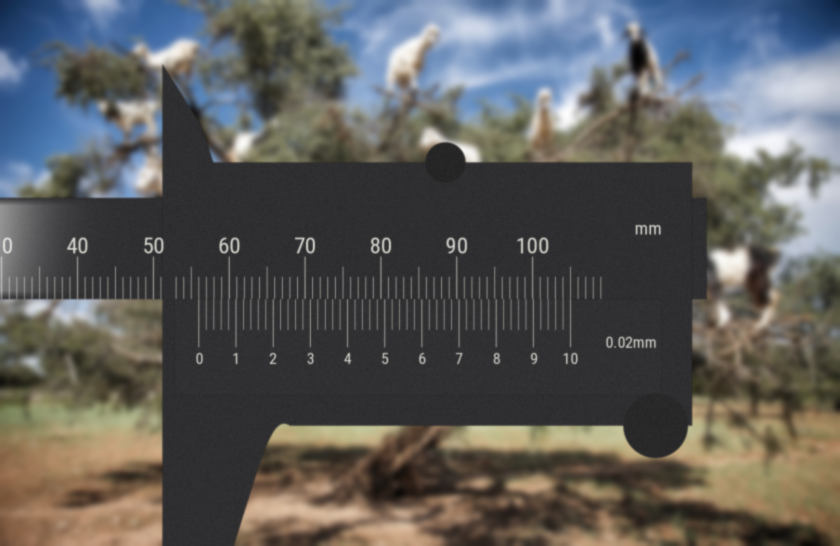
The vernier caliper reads 56.0; mm
